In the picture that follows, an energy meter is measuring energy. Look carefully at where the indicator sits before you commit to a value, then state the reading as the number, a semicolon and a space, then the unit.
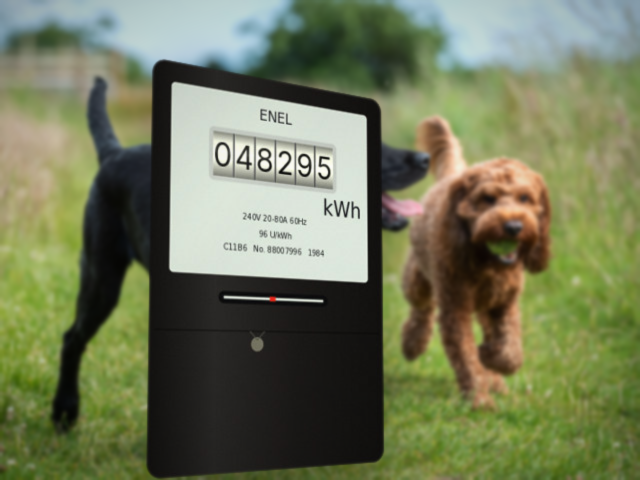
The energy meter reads 48295; kWh
